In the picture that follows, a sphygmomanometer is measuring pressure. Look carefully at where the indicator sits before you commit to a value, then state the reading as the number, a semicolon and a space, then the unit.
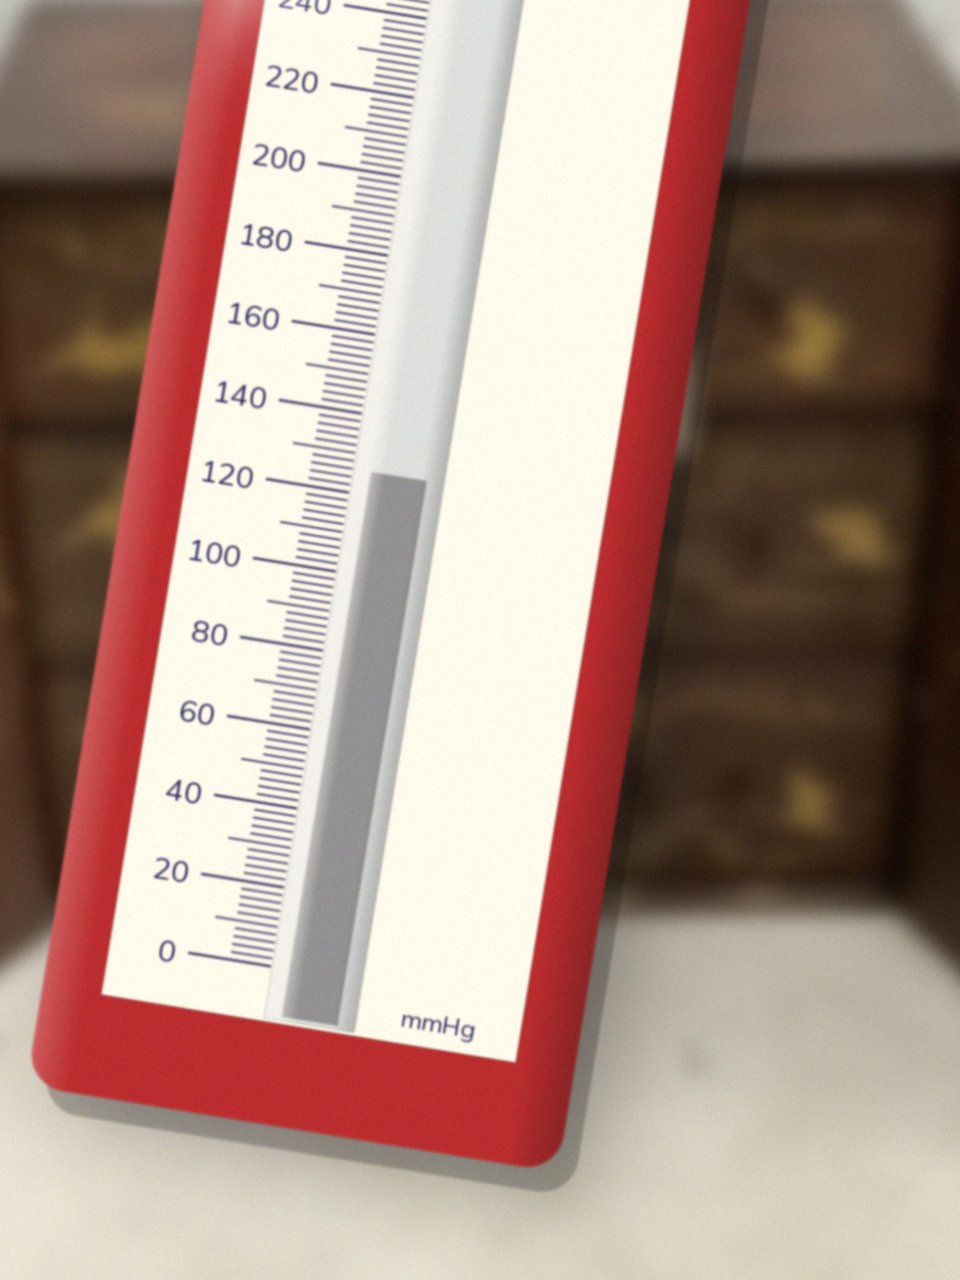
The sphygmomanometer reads 126; mmHg
